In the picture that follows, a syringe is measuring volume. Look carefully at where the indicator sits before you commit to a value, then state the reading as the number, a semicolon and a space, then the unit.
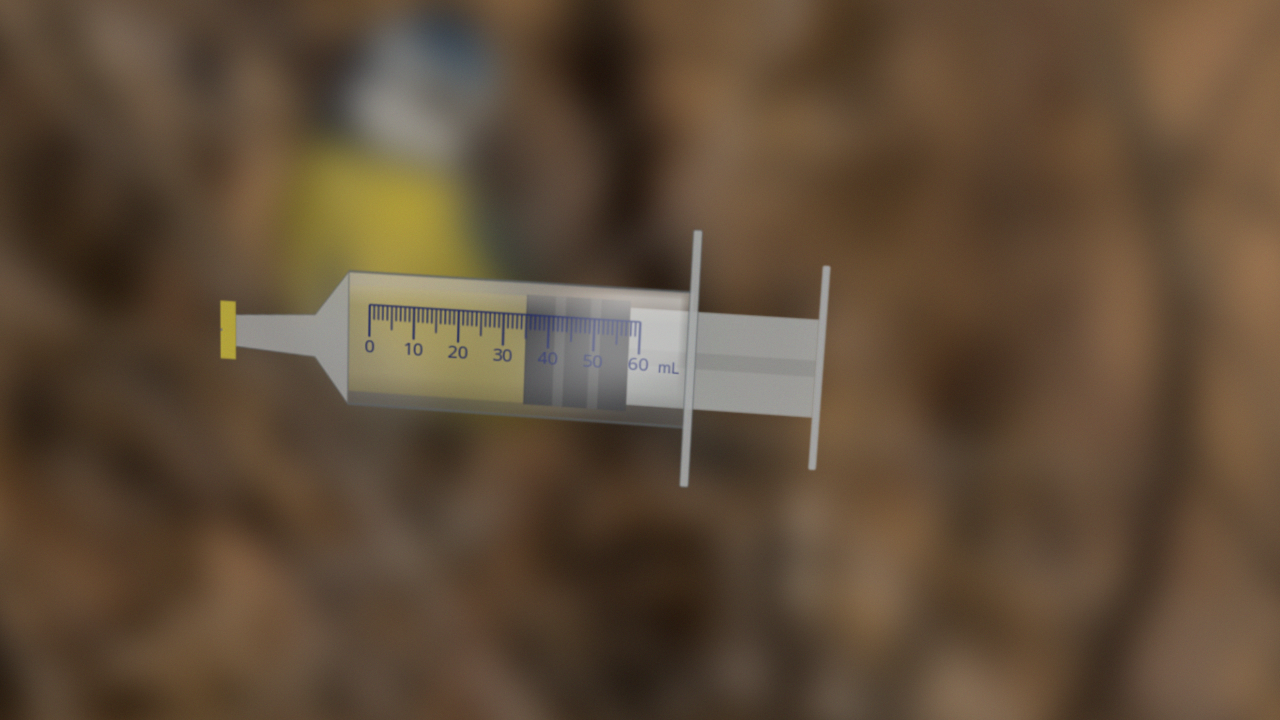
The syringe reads 35; mL
